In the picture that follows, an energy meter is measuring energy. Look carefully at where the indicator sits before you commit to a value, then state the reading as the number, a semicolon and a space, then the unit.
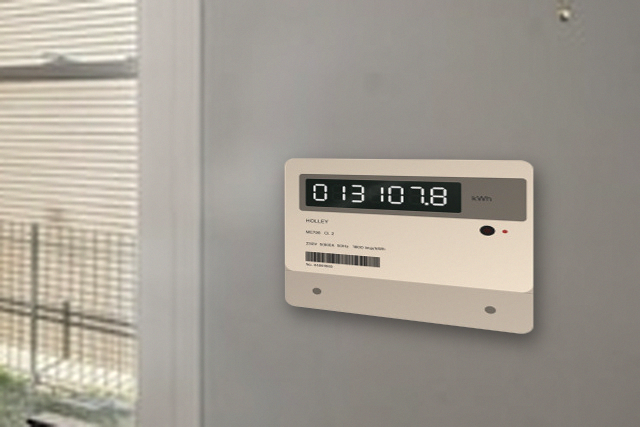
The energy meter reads 13107.8; kWh
